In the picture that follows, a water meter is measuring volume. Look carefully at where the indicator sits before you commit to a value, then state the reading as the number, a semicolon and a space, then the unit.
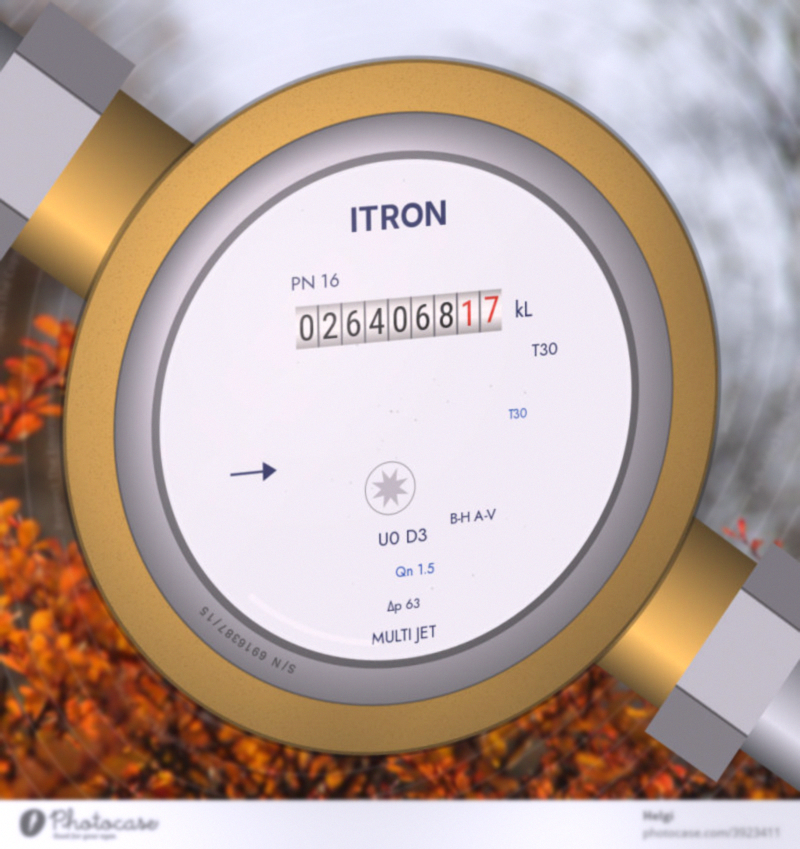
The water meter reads 264068.17; kL
